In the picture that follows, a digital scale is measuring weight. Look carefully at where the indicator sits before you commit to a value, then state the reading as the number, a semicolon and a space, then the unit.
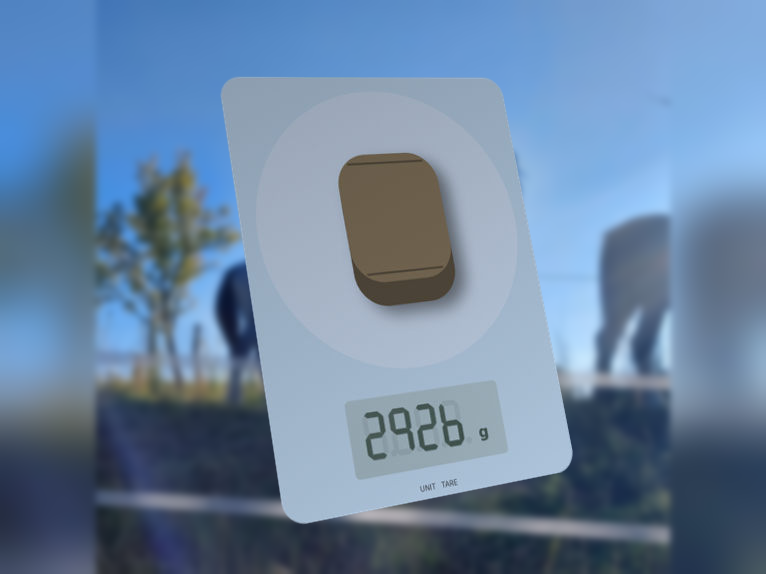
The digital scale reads 2926; g
